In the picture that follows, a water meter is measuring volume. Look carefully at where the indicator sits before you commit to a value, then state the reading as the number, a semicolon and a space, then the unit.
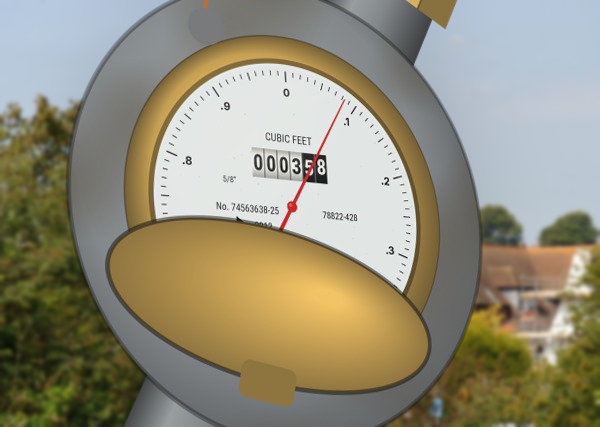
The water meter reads 358.08; ft³
